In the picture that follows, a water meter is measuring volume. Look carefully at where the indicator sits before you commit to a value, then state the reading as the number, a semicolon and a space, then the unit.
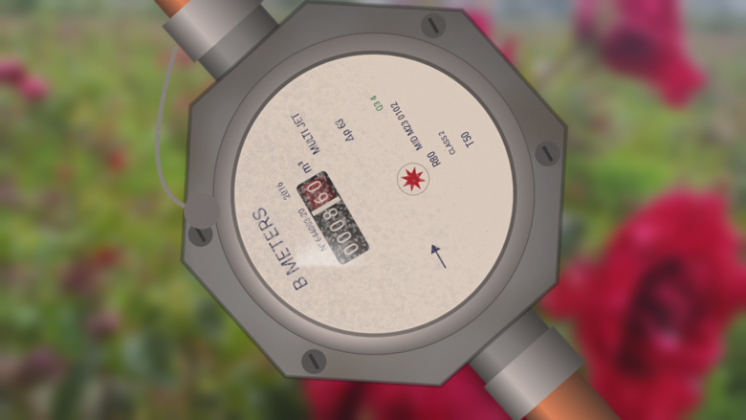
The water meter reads 8.60; m³
